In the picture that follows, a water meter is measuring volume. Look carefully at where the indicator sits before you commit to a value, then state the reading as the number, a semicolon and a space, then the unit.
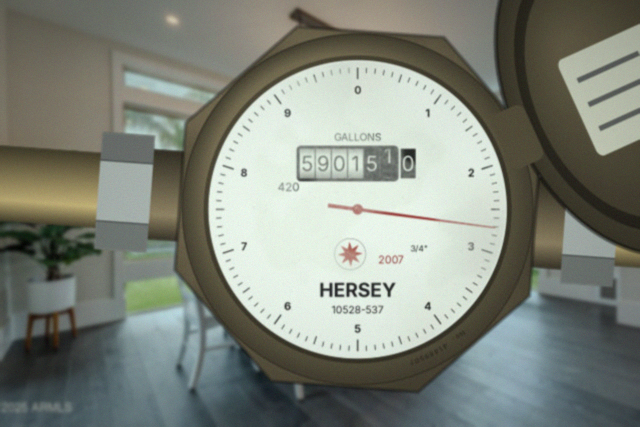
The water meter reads 5901512.7; gal
